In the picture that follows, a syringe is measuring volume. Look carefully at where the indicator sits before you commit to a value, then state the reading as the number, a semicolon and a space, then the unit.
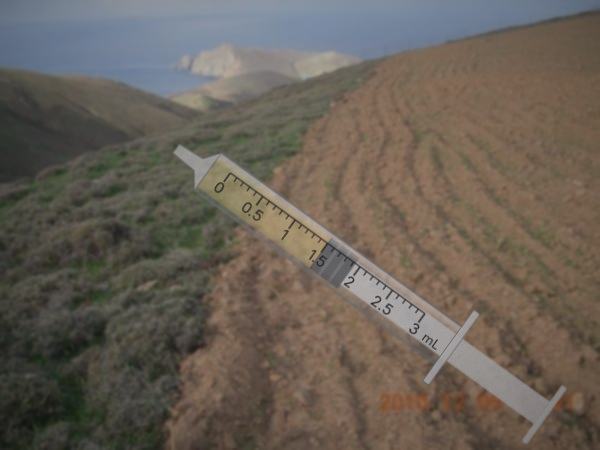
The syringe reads 1.5; mL
